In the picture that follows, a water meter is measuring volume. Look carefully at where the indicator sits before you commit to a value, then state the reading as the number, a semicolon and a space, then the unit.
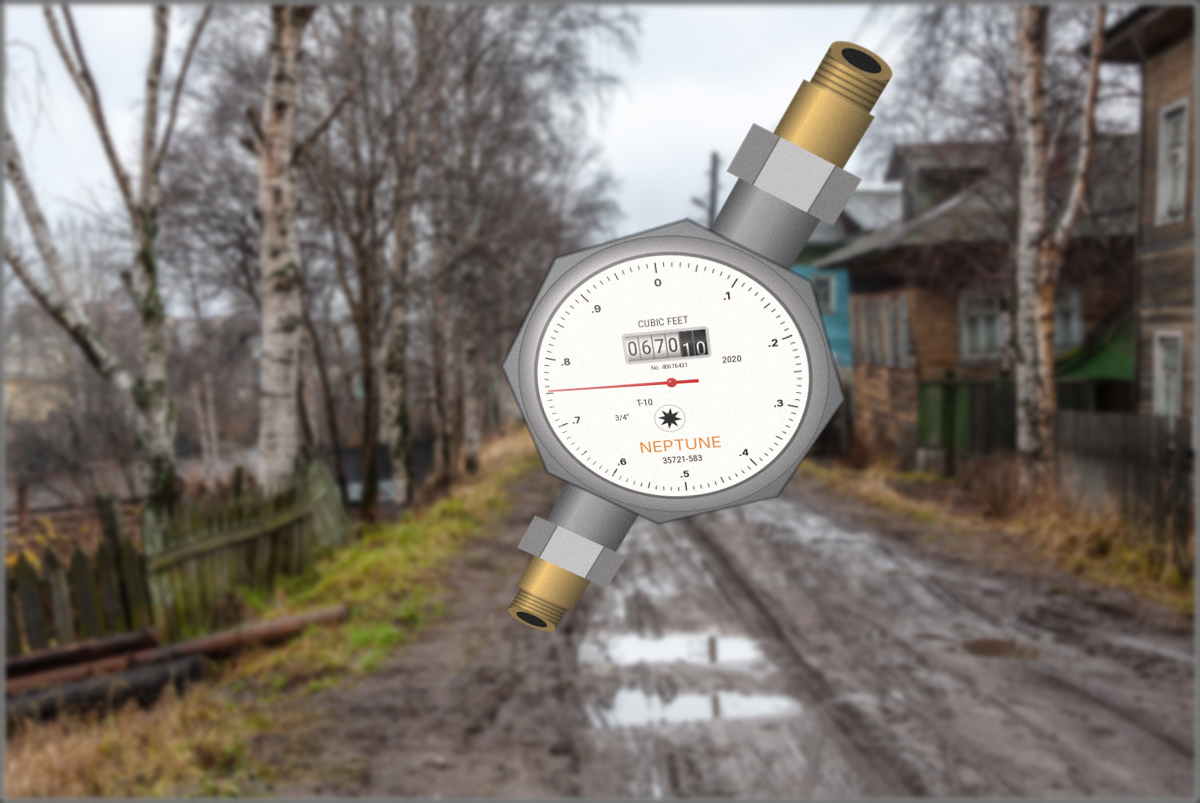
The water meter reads 67009.75; ft³
